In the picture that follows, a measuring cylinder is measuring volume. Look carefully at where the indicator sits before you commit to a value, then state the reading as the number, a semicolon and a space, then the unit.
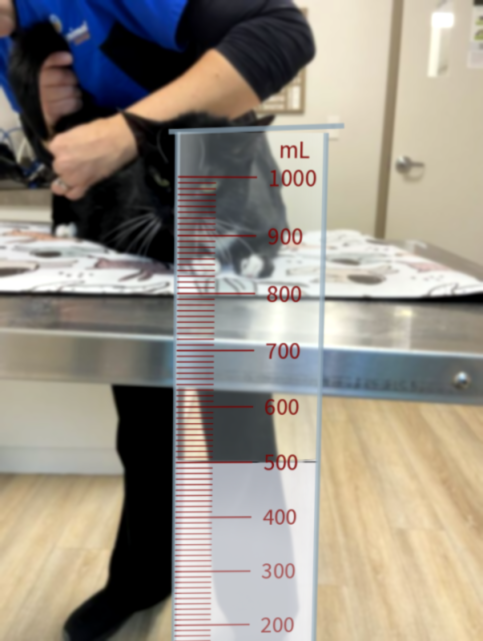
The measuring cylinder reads 500; mL
